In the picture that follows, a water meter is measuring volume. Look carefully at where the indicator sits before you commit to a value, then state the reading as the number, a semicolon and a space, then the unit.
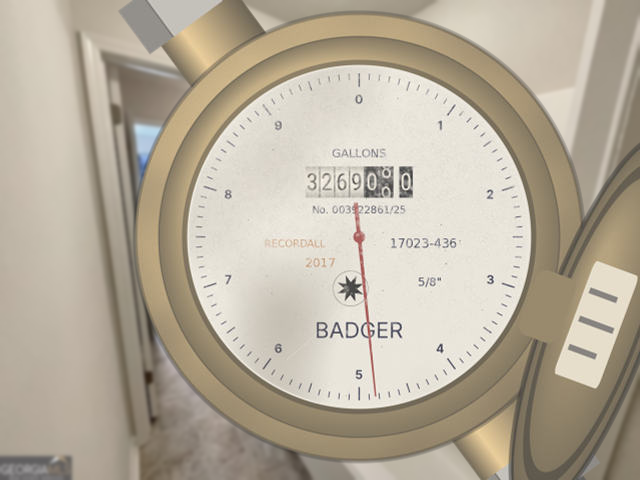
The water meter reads 3269084.8; gal
